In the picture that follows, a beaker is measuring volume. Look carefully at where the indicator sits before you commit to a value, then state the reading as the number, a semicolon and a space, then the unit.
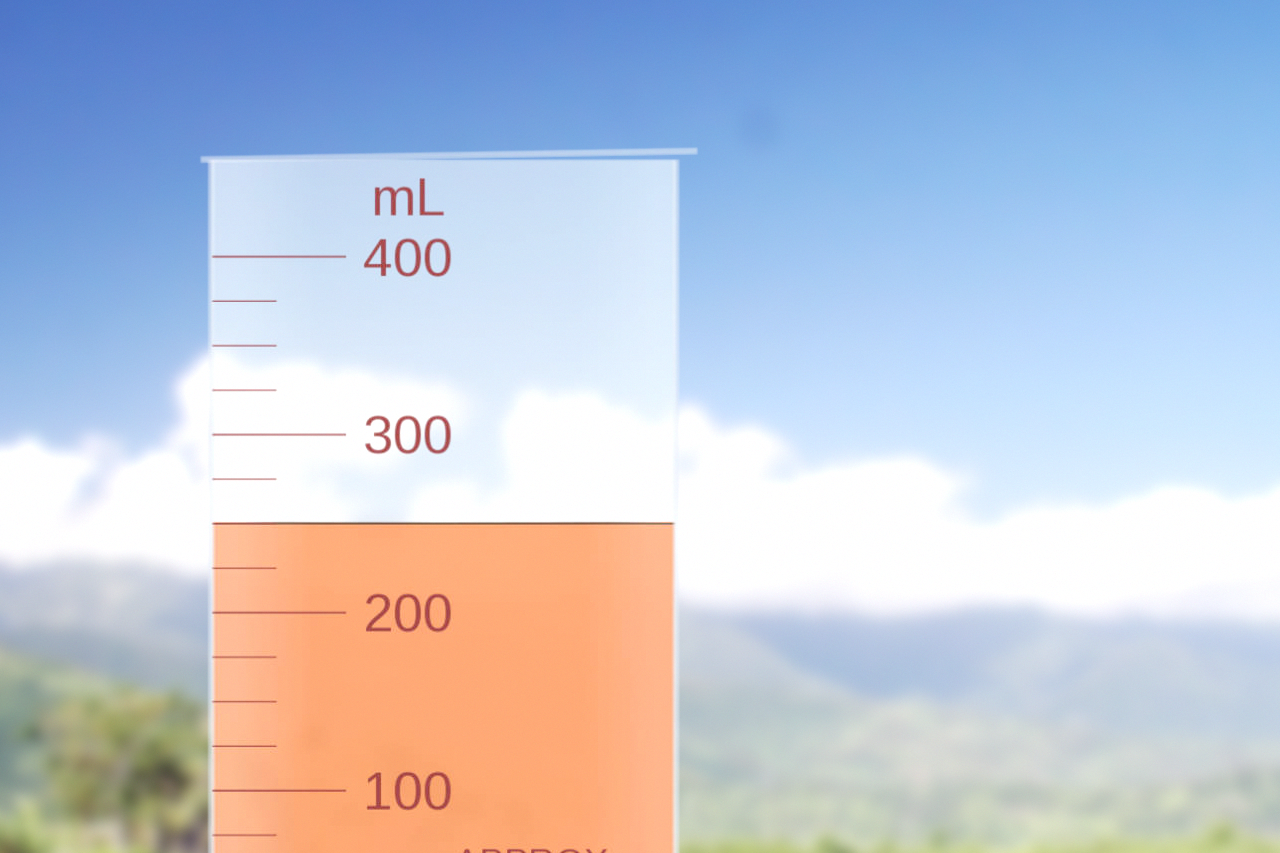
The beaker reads 250; mL
